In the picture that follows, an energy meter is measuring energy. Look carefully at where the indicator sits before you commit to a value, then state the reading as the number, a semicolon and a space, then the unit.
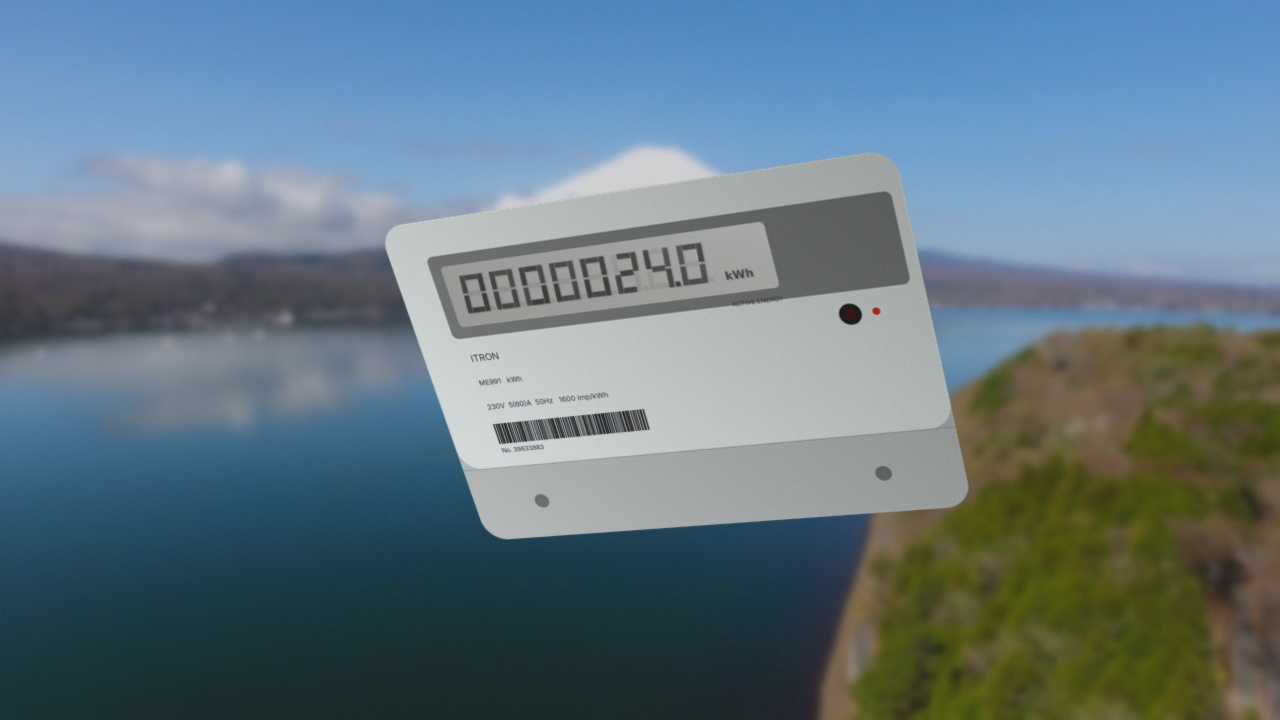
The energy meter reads 24.0; kWh
